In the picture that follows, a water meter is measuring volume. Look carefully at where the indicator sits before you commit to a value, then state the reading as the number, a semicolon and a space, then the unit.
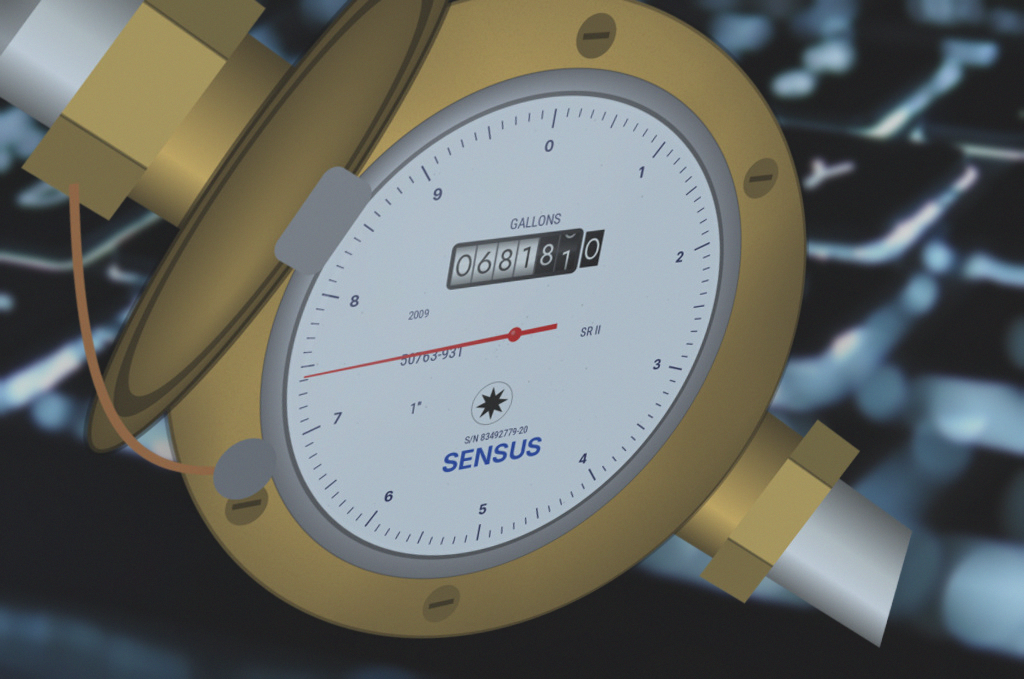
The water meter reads 681807.4; gal
